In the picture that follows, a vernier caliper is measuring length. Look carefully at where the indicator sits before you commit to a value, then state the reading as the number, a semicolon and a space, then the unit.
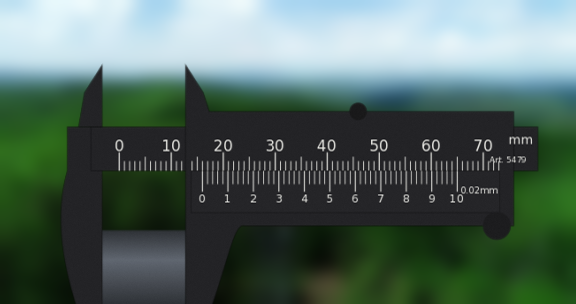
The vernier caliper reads 16.0; mm
